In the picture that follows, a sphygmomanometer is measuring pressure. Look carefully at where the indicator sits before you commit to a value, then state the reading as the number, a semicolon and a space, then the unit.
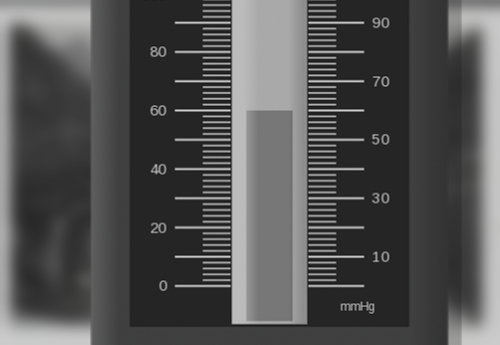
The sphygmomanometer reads 60; mmHg
